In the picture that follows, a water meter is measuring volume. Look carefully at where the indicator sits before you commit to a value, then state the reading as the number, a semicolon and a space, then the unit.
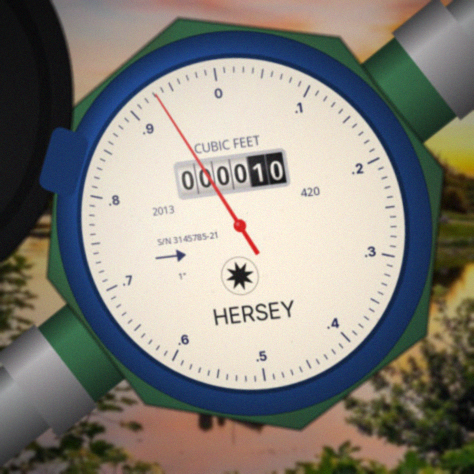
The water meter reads 9.93; ft³
